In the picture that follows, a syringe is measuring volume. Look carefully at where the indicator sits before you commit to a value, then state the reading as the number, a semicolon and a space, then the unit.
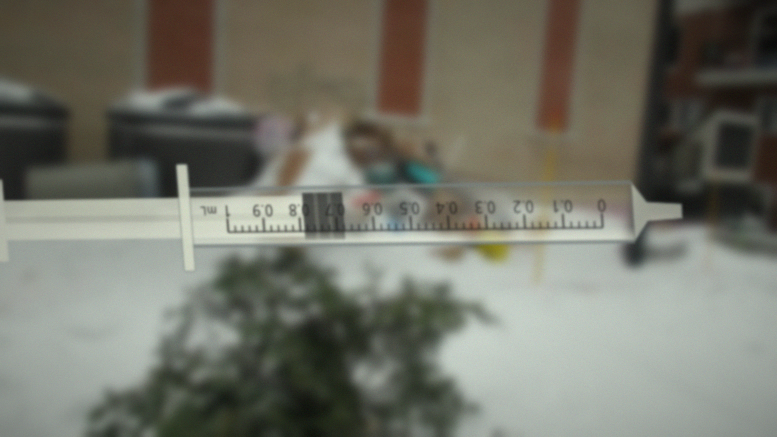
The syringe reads 0.68; mL
